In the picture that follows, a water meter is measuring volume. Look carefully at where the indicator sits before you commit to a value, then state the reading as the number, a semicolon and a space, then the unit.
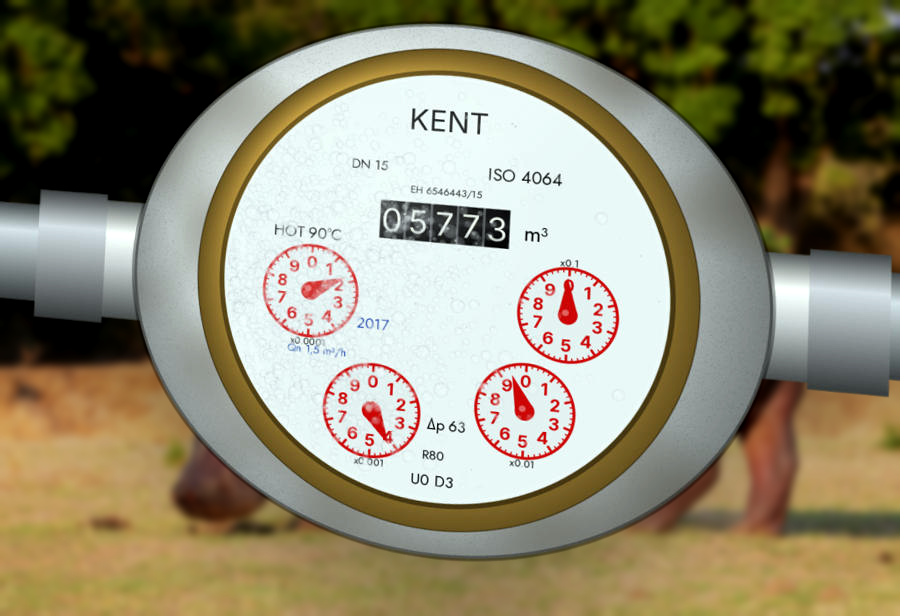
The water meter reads 5772.9941; m³
